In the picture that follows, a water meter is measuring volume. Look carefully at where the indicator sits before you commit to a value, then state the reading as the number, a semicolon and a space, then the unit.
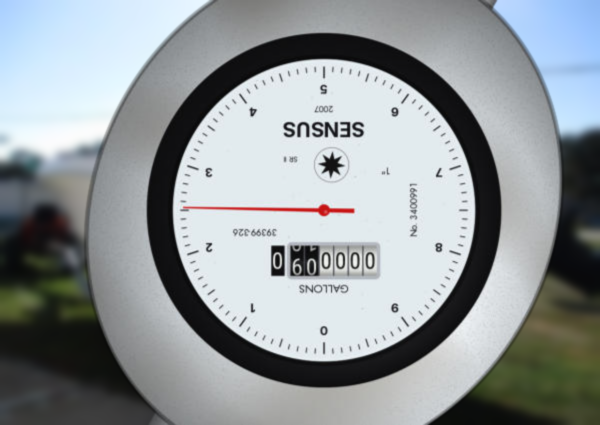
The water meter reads 92.5; gal
